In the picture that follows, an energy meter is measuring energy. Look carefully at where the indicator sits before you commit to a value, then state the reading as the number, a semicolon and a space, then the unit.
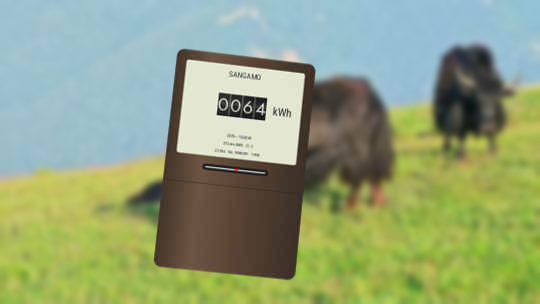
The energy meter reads 64; kWh
